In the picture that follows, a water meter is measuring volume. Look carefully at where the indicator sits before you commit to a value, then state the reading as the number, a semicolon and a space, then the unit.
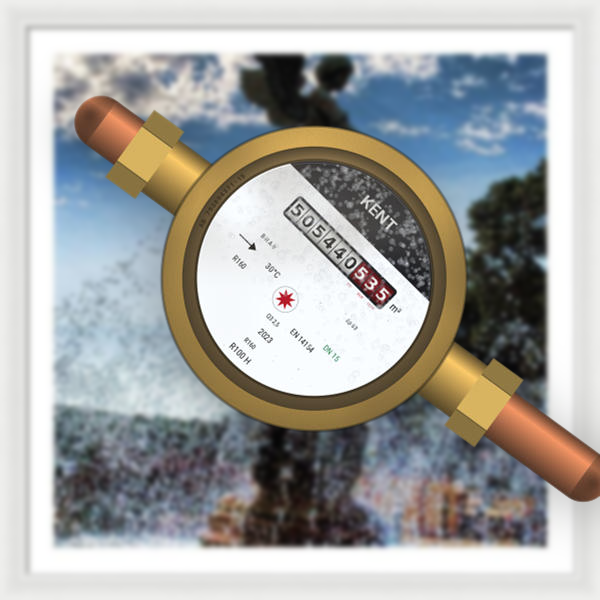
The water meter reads 505440.535; m³
